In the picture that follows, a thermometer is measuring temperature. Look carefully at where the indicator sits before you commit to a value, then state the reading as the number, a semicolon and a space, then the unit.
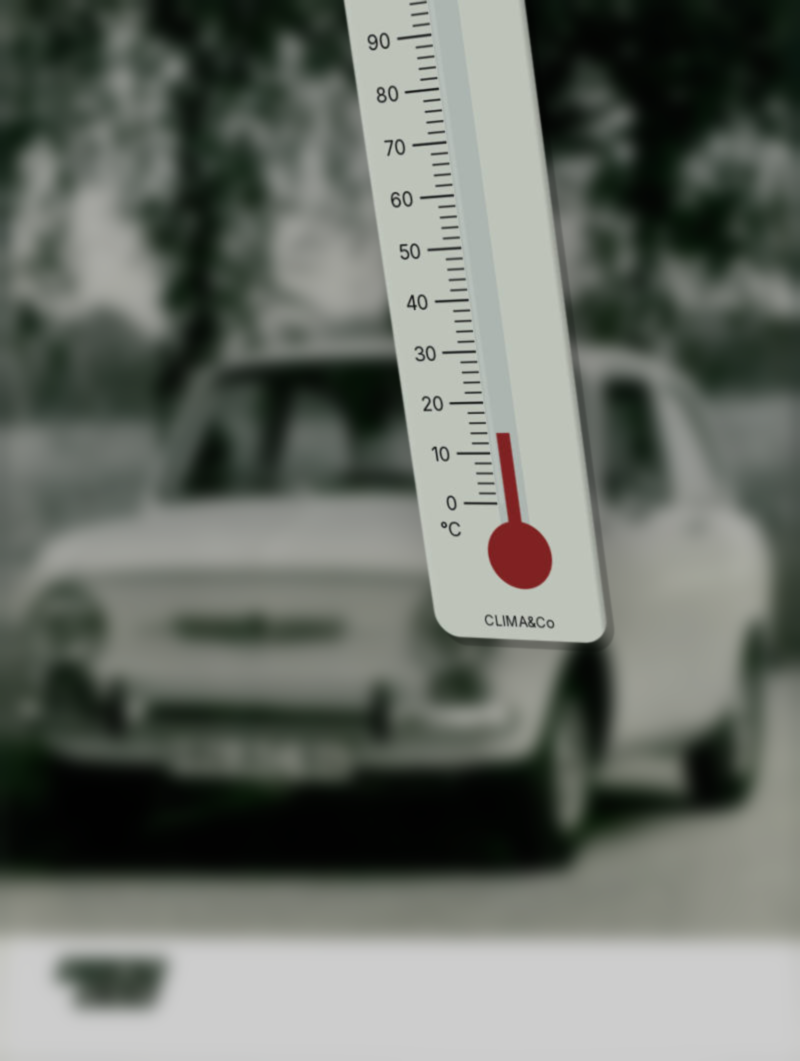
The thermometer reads 14; °C
